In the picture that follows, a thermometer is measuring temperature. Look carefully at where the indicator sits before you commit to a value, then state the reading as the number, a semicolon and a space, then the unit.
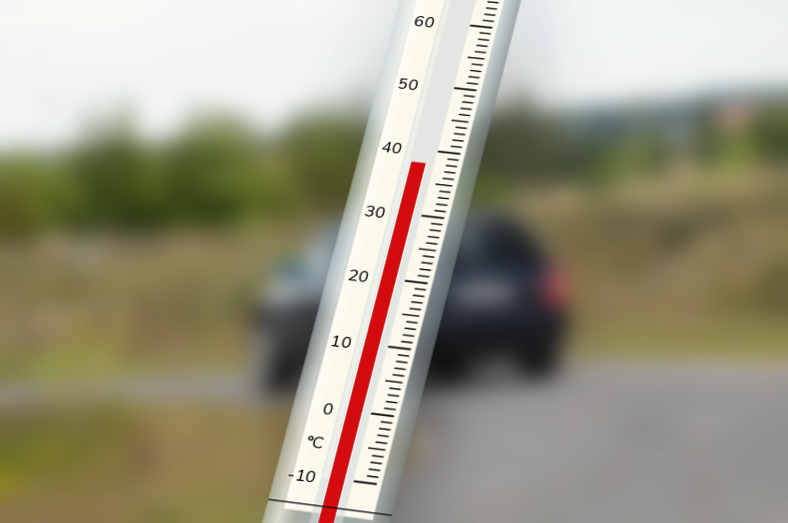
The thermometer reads 38; °C
